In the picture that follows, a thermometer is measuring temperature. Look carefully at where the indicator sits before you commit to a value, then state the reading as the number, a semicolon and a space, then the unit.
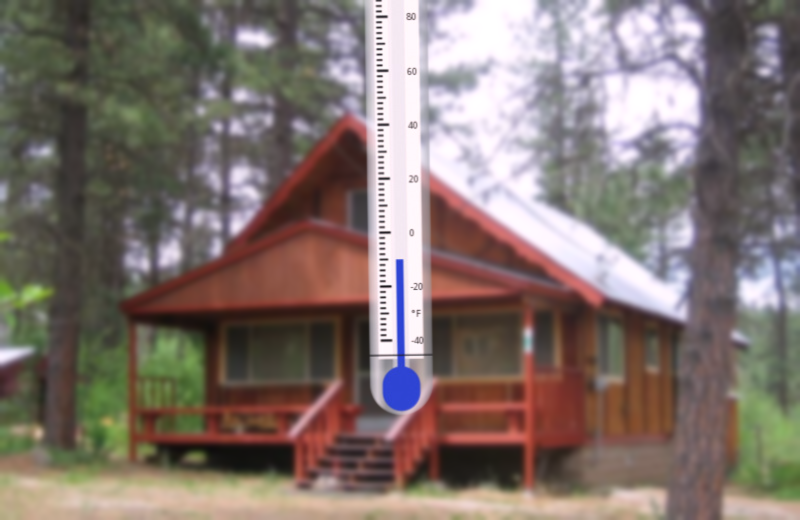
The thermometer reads -10; °F
